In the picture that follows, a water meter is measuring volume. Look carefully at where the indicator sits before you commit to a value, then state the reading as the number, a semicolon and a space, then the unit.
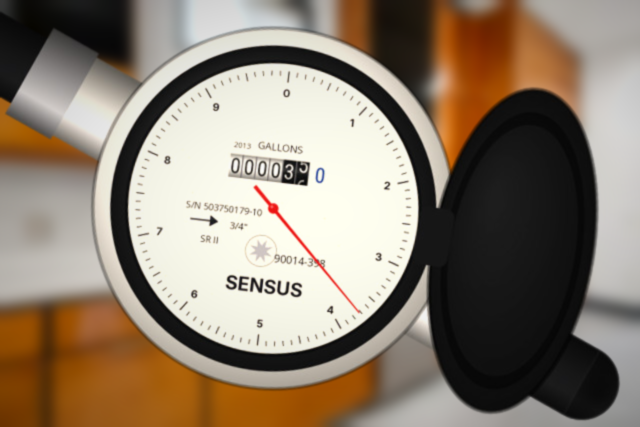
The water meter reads 353.7; gal
